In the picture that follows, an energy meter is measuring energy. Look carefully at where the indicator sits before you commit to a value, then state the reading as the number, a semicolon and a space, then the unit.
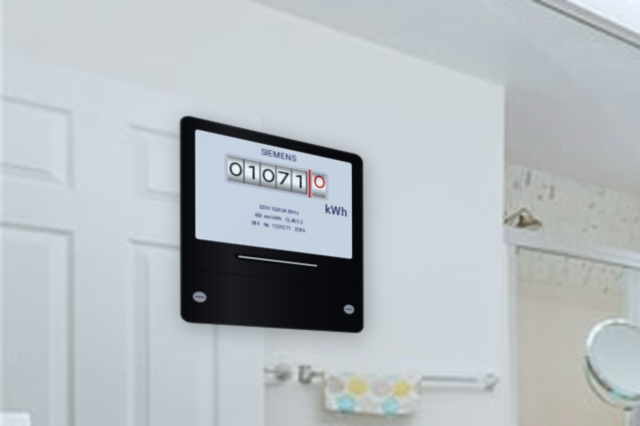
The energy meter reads 1071.0; kWh
